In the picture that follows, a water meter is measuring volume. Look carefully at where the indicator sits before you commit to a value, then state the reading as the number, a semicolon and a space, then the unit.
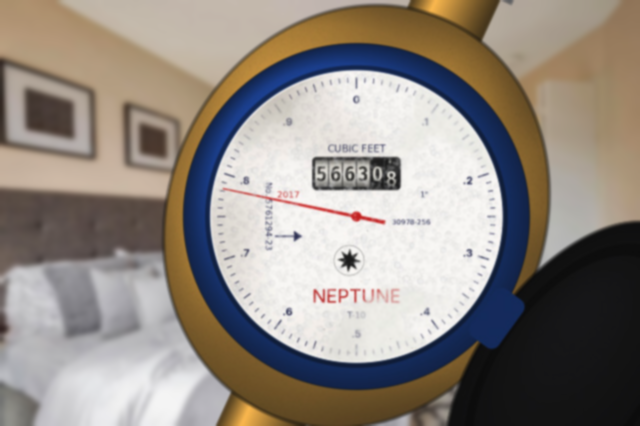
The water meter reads 566307.78; ft³
